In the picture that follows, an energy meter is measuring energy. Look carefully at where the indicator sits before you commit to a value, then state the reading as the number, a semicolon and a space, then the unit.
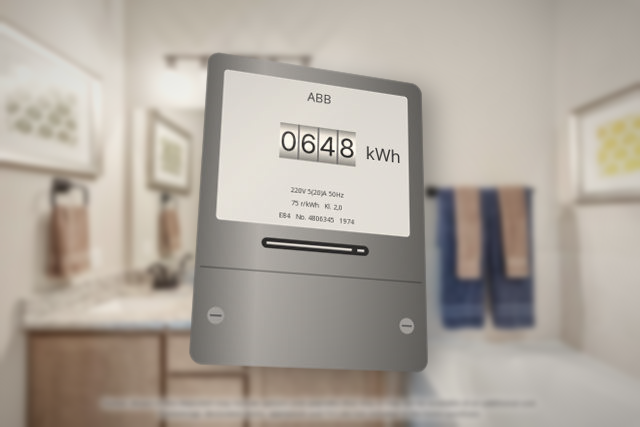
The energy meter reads 648; kWh
